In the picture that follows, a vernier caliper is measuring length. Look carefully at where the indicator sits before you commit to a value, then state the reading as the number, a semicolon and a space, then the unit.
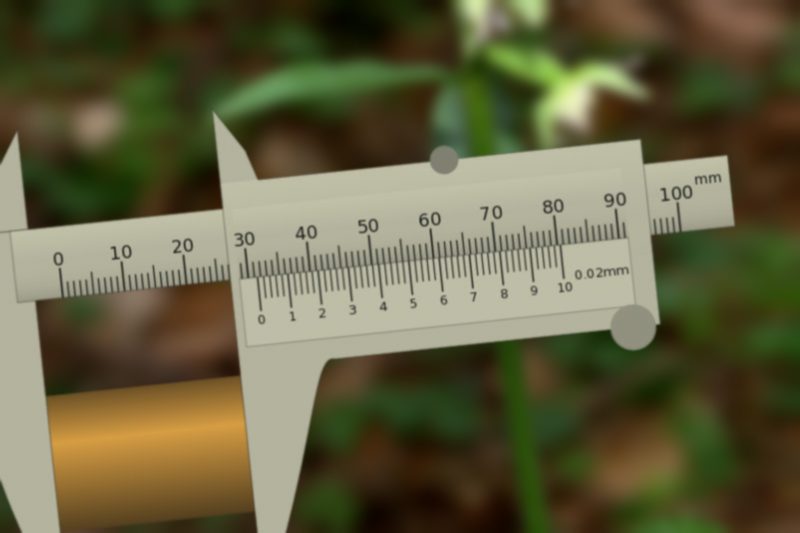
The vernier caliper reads 31.5; mm
